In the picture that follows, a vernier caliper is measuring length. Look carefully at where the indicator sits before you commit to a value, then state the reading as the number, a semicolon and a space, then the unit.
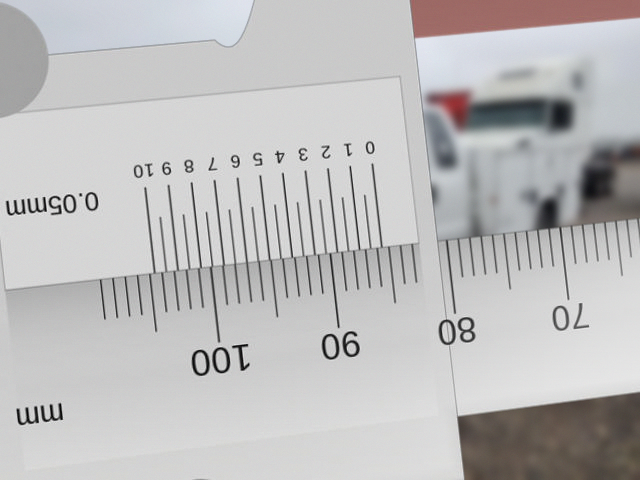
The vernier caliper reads 85.6; mm
